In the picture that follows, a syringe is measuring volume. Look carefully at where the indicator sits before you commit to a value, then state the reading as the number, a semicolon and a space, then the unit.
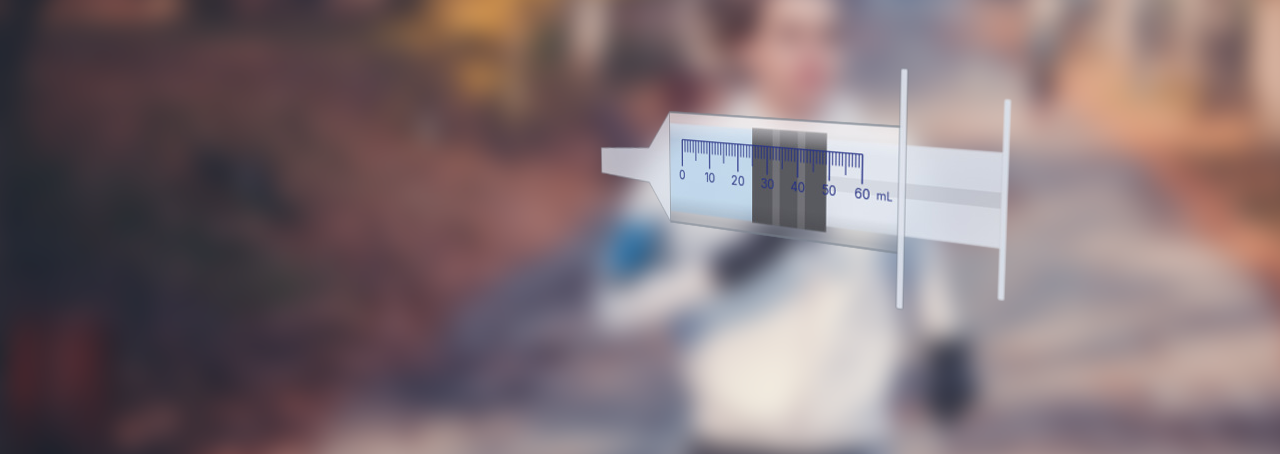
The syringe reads 25; mL
